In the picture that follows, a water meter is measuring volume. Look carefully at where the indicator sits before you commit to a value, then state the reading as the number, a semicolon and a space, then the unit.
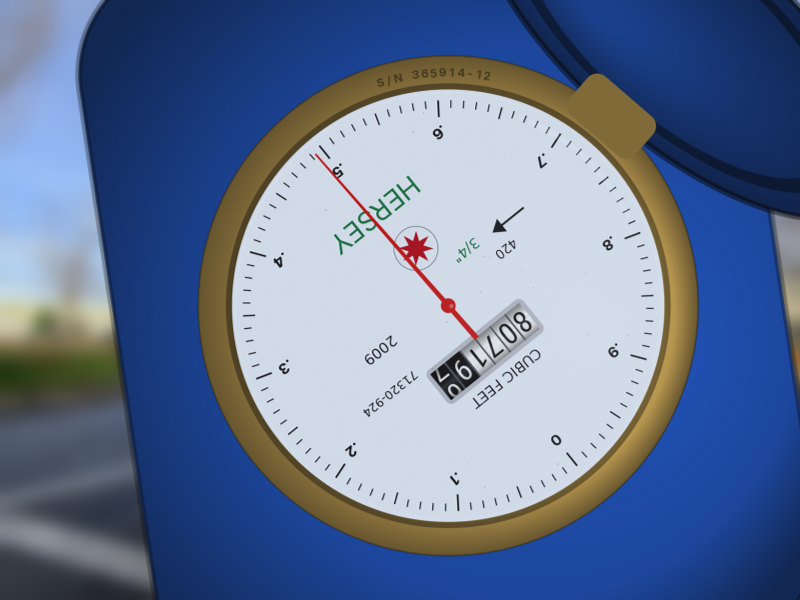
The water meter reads 807196.49; ft³
